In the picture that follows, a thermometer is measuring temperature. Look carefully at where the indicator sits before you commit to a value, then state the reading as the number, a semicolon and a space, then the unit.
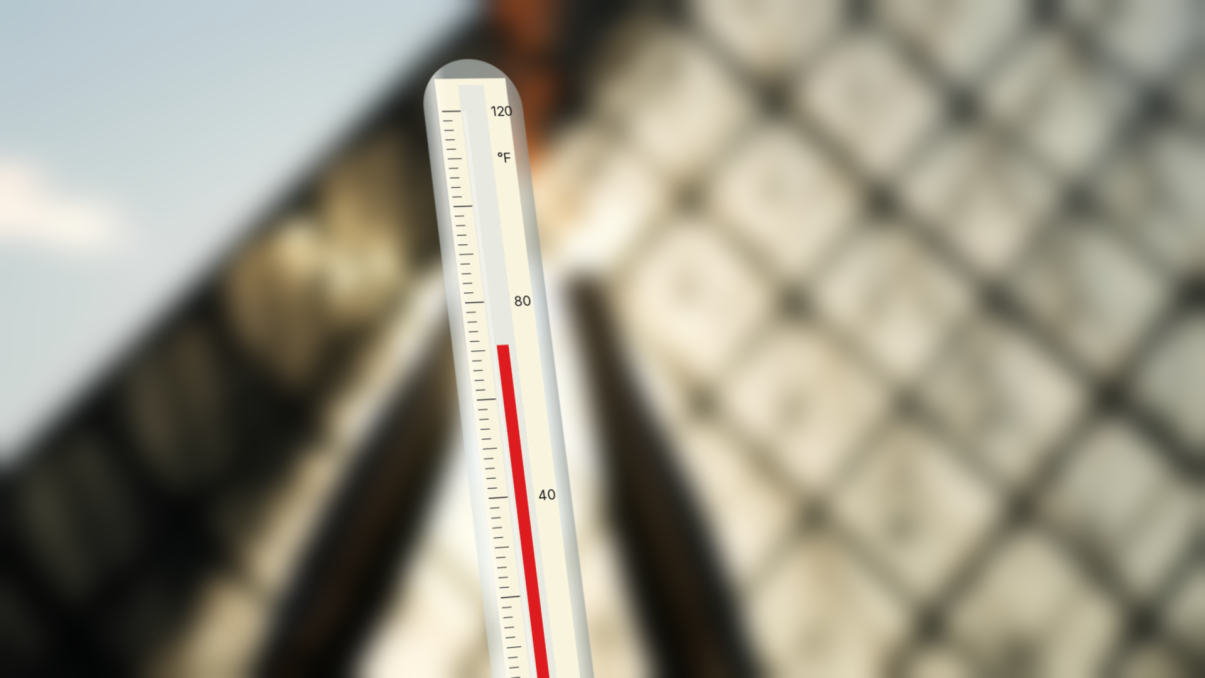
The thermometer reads 71; °F
